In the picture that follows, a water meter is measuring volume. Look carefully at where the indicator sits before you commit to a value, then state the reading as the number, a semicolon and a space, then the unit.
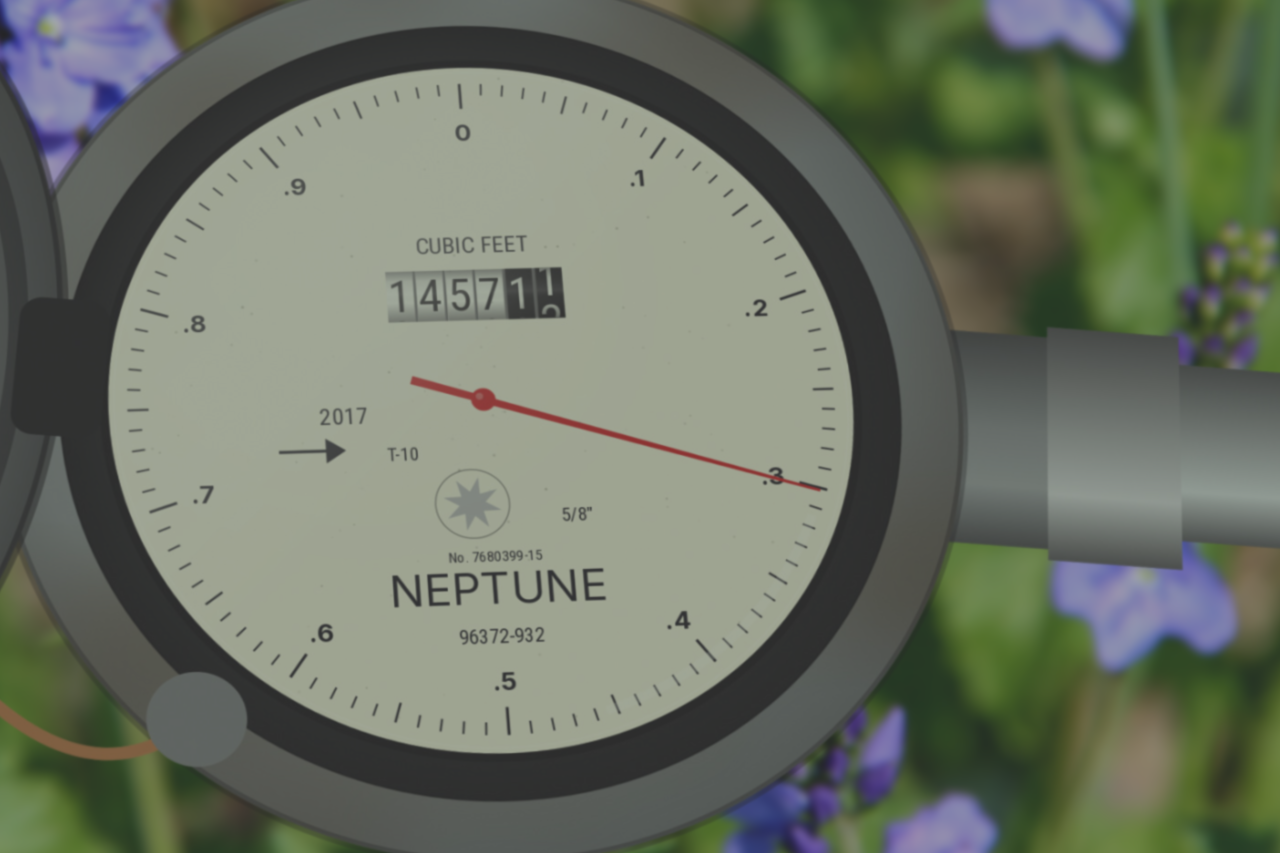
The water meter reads 145711.30; ft³
